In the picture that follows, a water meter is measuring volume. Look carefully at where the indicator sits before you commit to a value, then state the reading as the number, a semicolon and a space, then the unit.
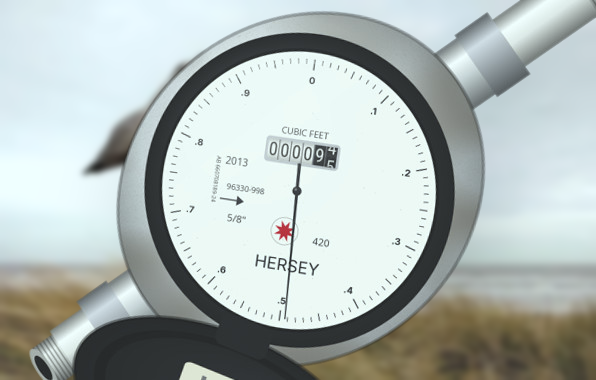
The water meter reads 94.49; ft³
